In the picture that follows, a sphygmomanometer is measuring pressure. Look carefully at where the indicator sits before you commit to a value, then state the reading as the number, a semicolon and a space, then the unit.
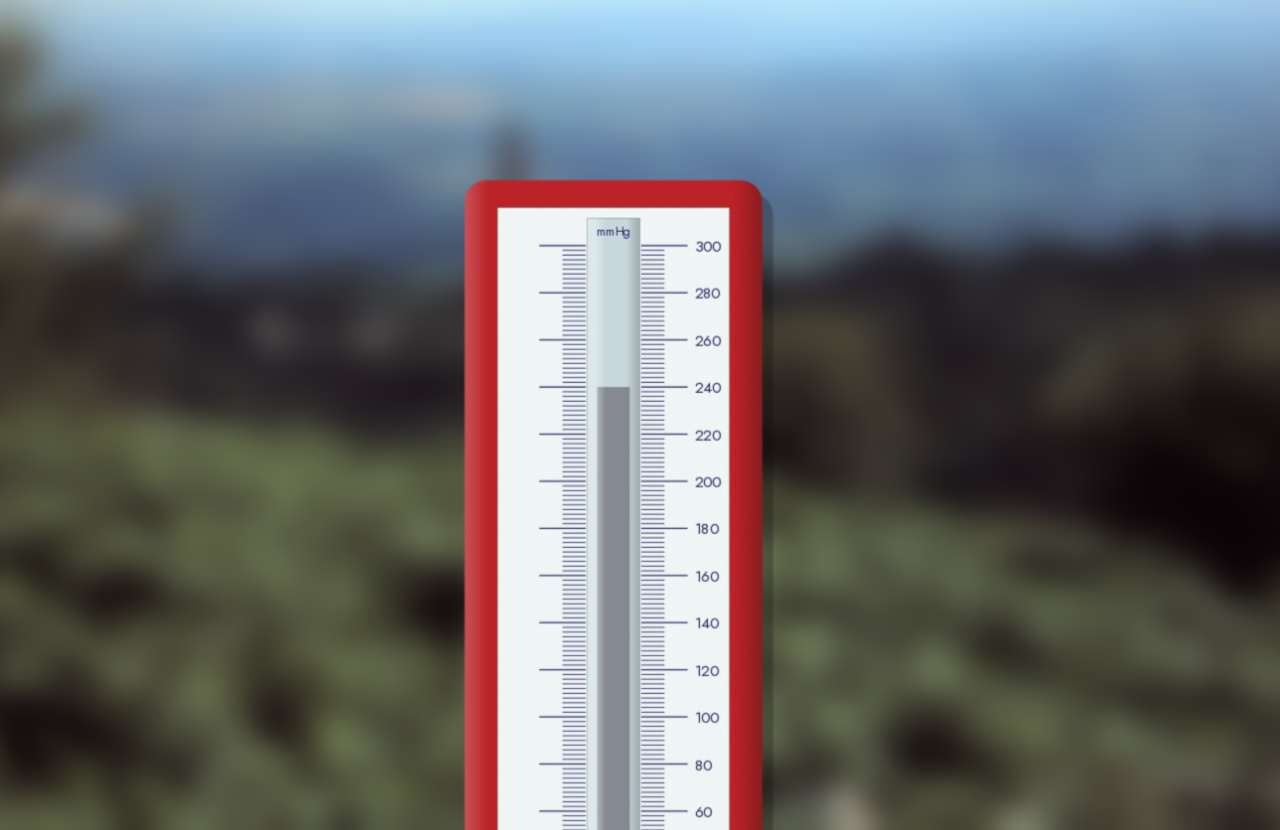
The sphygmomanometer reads 240; mmHg
